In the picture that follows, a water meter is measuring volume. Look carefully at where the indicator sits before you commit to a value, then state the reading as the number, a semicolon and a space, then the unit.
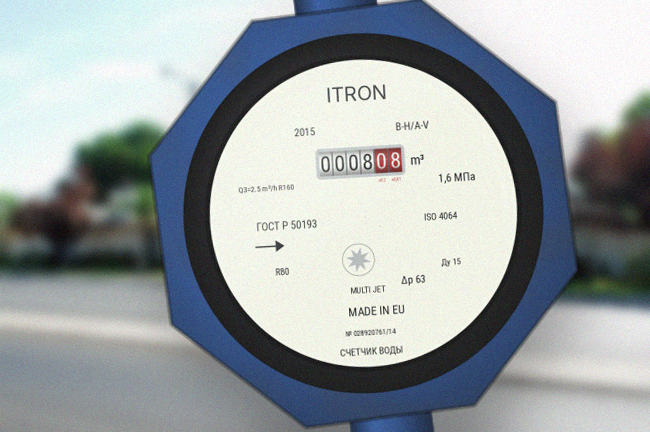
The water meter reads 8.08; m³
